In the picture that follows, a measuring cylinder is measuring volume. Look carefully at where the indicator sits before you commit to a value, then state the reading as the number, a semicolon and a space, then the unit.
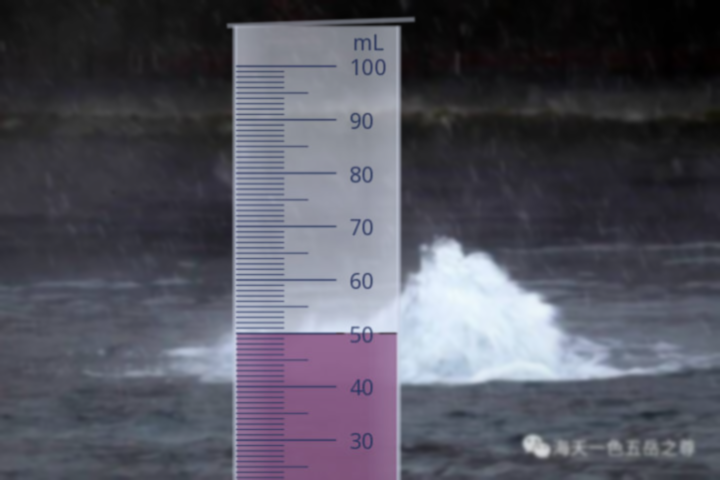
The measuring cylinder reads 50; mL
